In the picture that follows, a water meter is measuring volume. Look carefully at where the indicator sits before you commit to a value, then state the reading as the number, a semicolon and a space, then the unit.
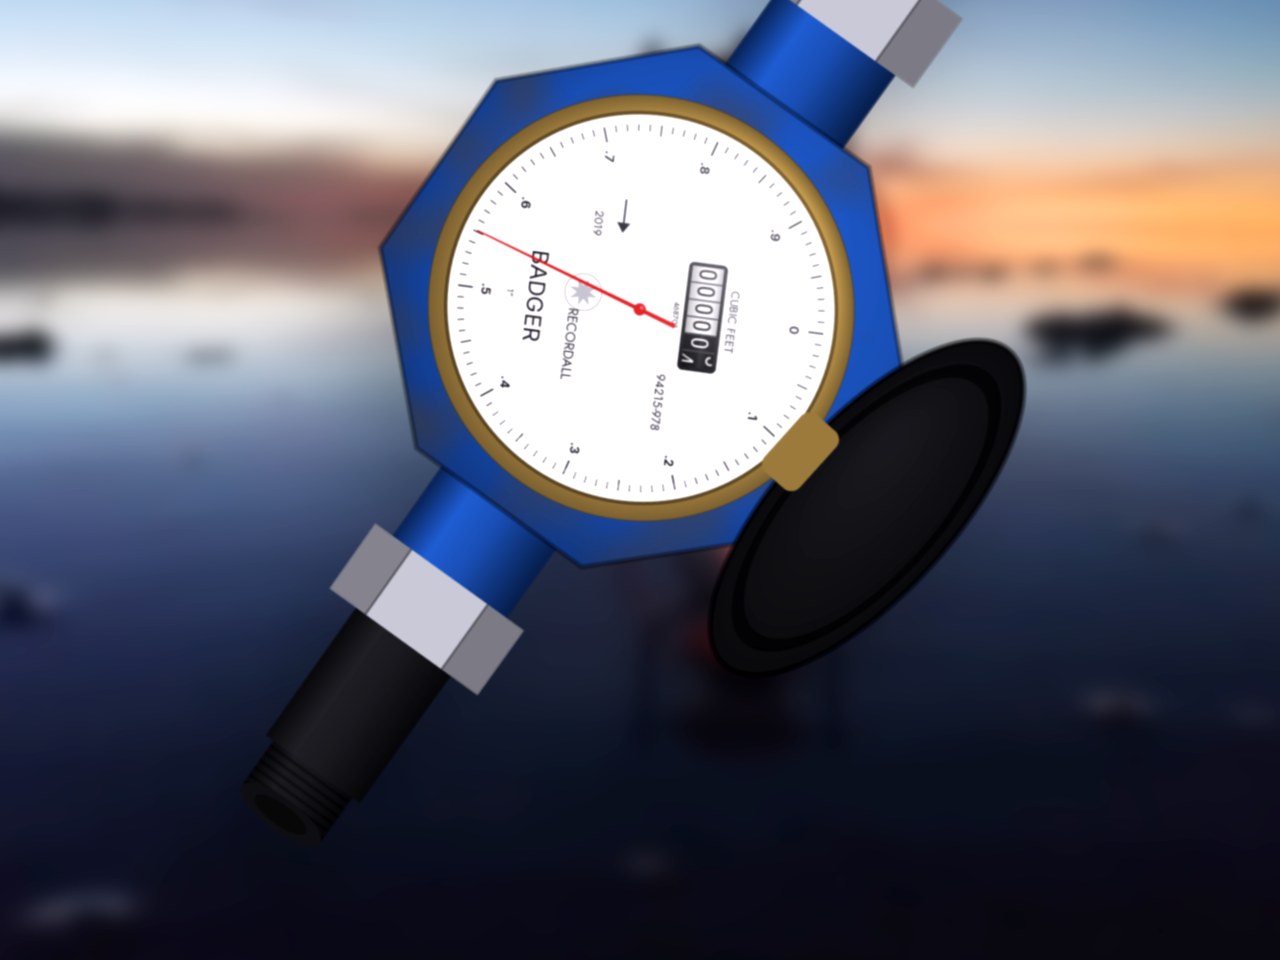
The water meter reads 3.55; ft³
